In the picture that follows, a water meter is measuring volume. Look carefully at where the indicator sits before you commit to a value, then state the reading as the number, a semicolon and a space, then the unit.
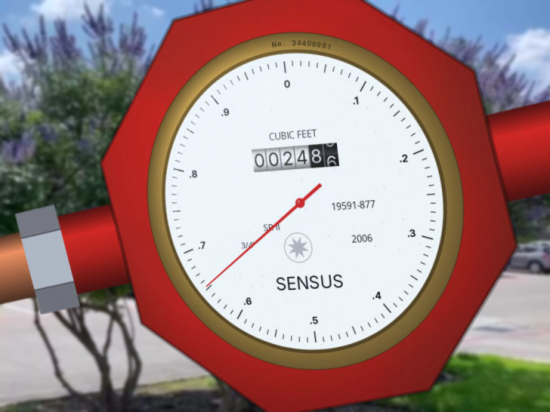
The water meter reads 2485.65; ft³
